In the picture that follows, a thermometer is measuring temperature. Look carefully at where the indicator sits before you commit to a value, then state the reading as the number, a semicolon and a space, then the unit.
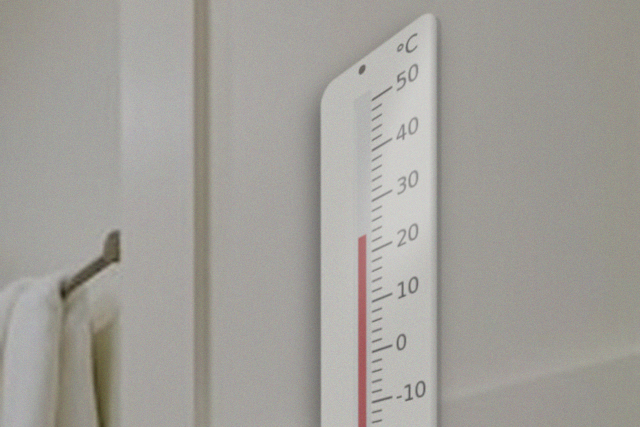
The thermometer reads 24; °C
